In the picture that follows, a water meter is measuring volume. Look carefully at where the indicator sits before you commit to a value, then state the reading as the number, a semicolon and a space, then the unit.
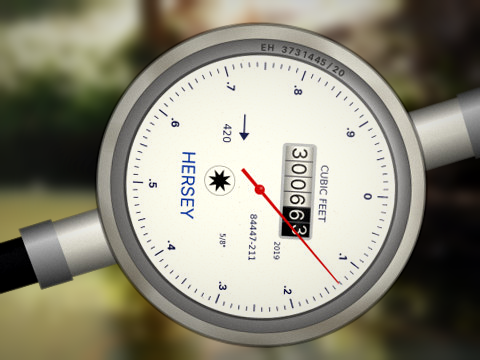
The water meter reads 300663.13; ft³
